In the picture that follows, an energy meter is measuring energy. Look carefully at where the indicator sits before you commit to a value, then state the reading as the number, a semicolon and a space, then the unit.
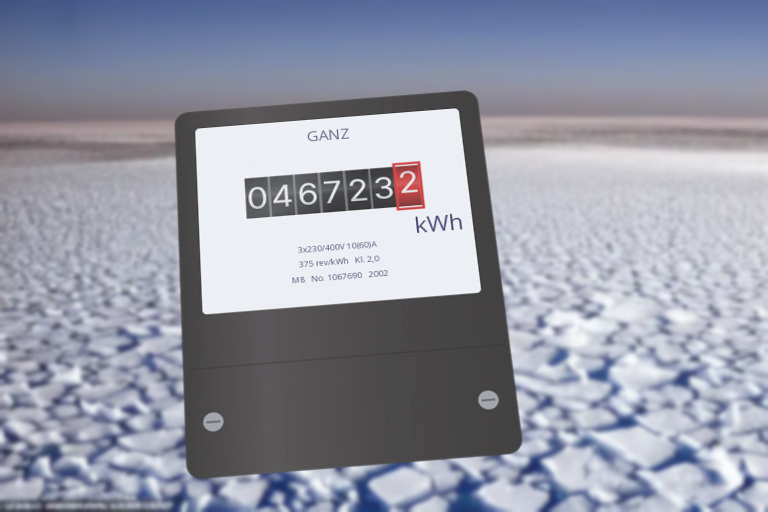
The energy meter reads 46723.2; kWh
